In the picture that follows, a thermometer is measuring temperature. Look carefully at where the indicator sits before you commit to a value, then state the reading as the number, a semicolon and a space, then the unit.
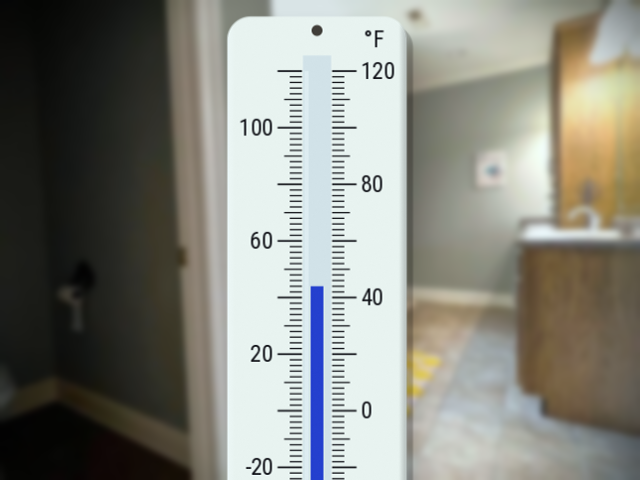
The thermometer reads 44; °F
